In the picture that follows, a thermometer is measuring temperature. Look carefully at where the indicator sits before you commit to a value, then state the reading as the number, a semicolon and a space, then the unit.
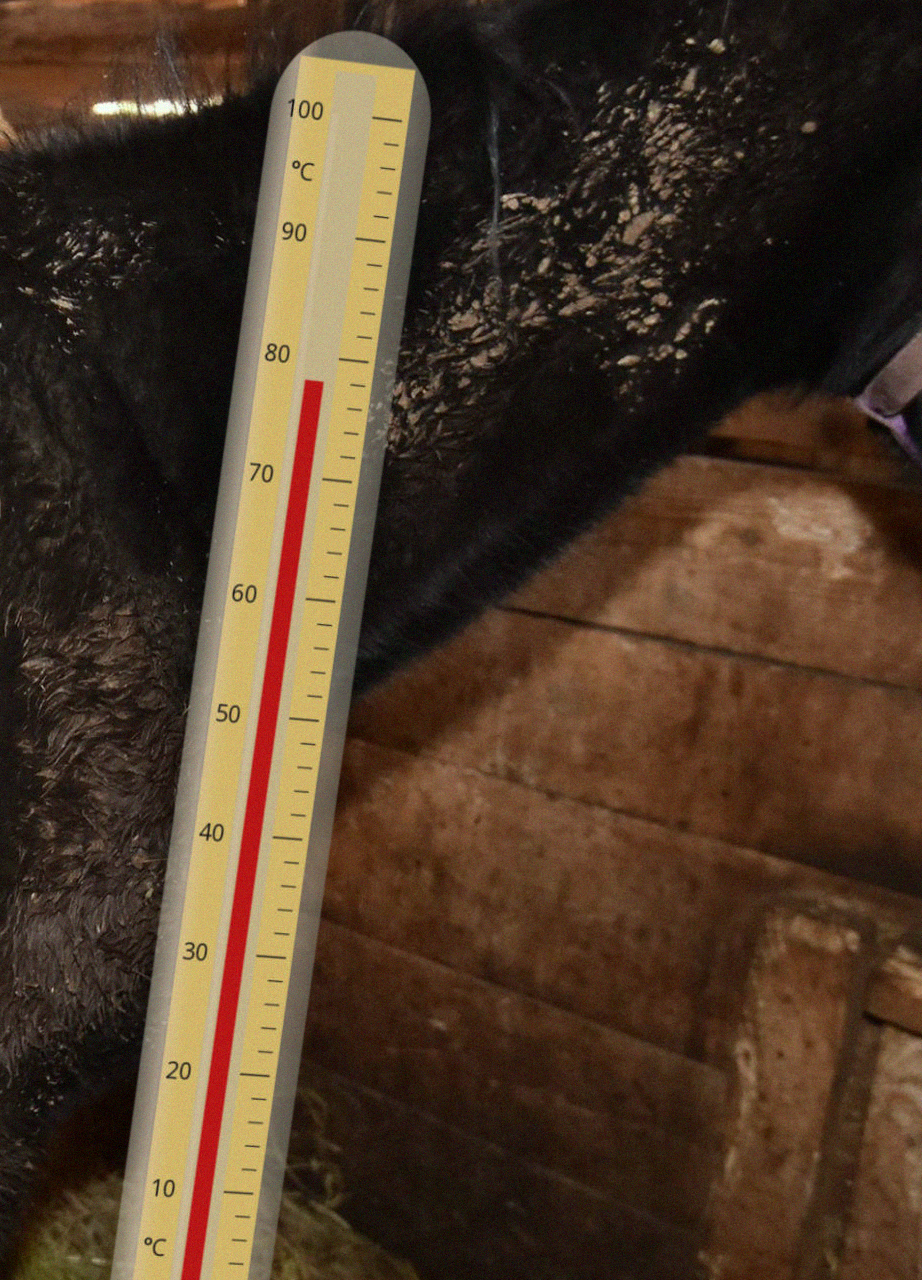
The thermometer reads 78; °C
